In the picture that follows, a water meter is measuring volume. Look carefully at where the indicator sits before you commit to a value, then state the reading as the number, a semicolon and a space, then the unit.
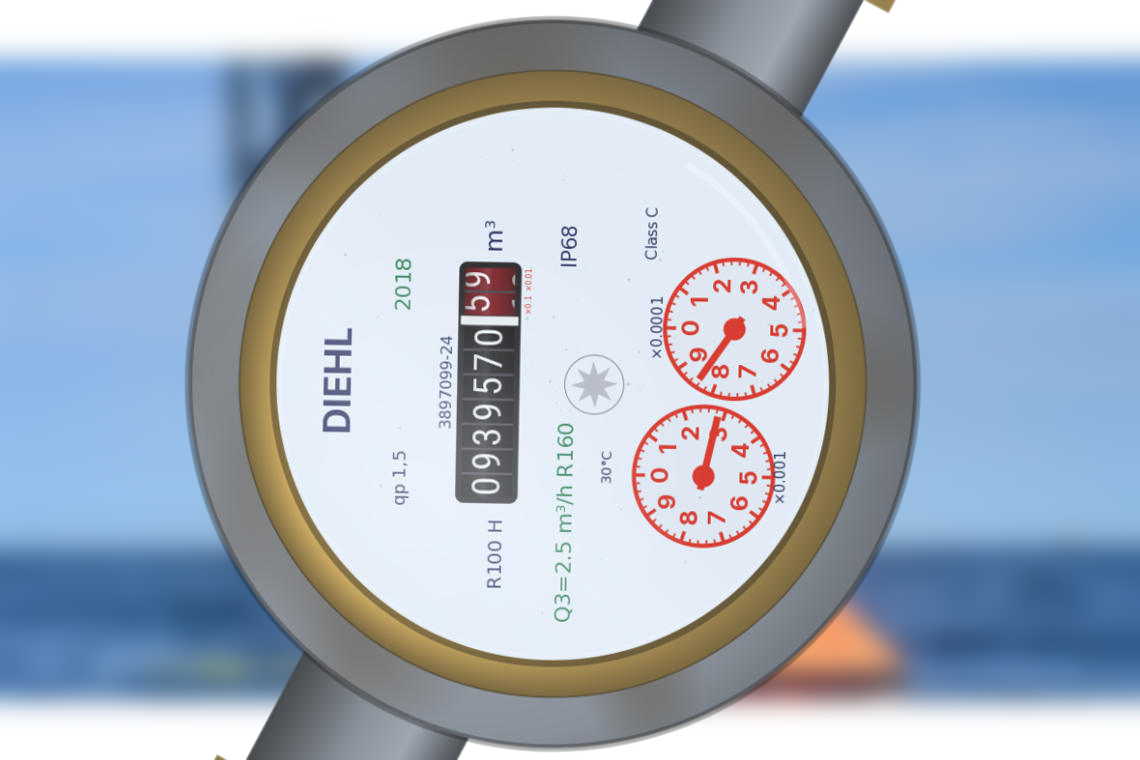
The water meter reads 939570.5928; m³
